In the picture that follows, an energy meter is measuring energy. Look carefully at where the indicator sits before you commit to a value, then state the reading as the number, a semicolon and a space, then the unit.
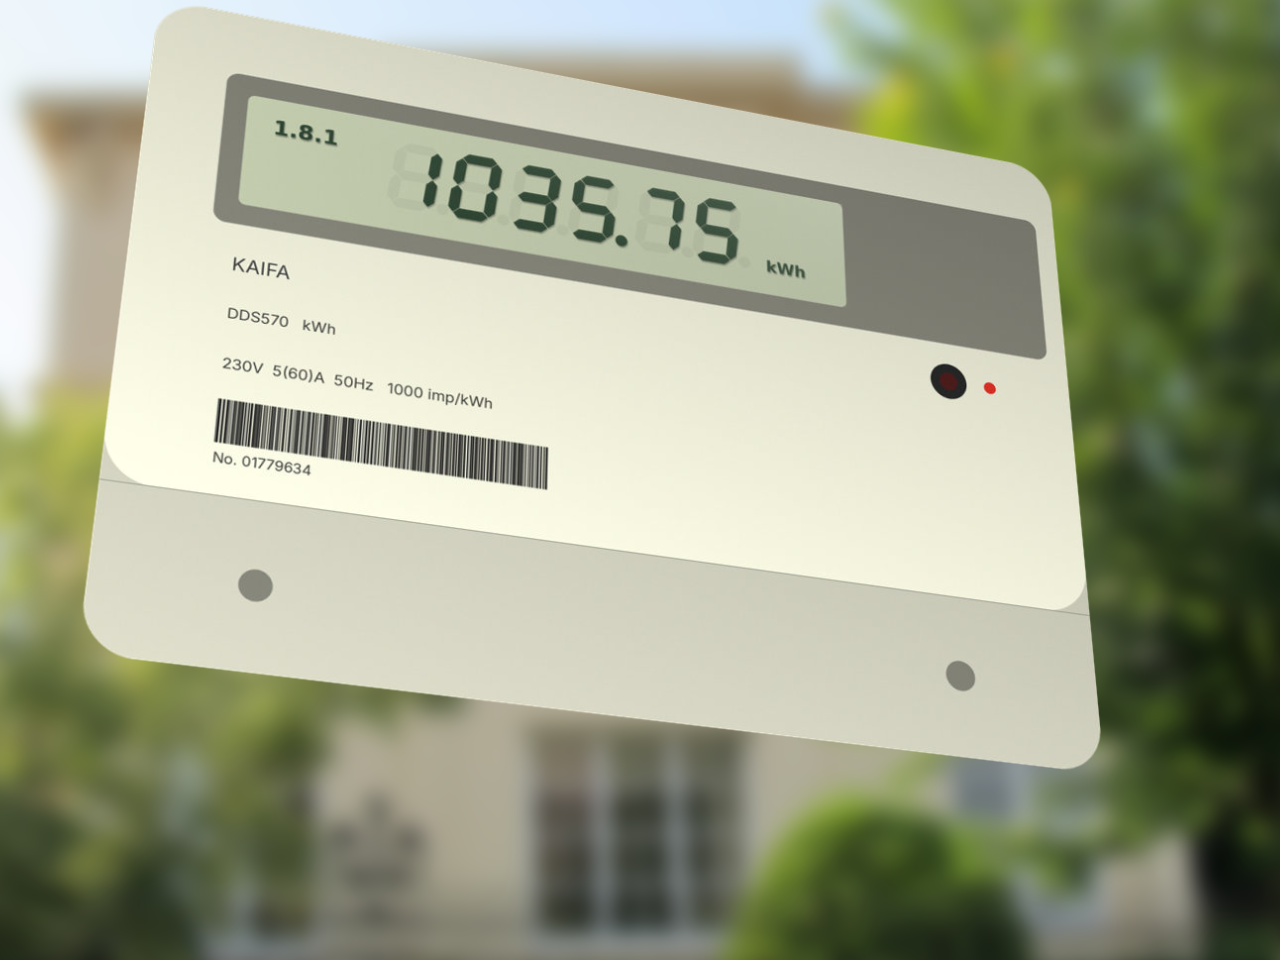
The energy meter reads 1035.75; kWh
